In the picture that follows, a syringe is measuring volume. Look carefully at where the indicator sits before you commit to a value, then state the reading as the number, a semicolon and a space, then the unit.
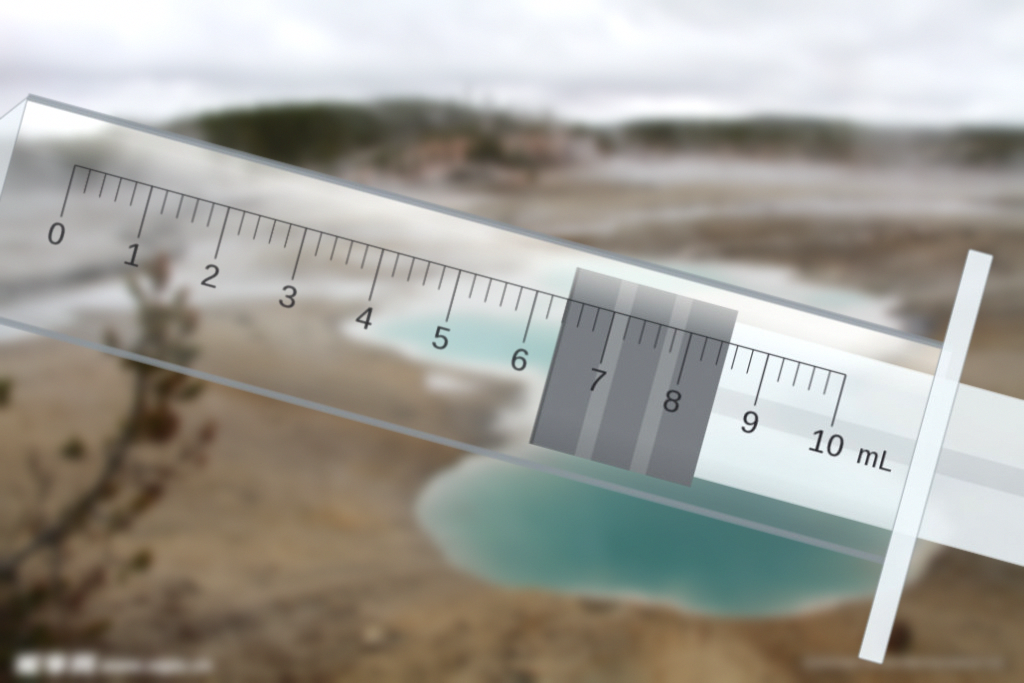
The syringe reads 6.4; mL
